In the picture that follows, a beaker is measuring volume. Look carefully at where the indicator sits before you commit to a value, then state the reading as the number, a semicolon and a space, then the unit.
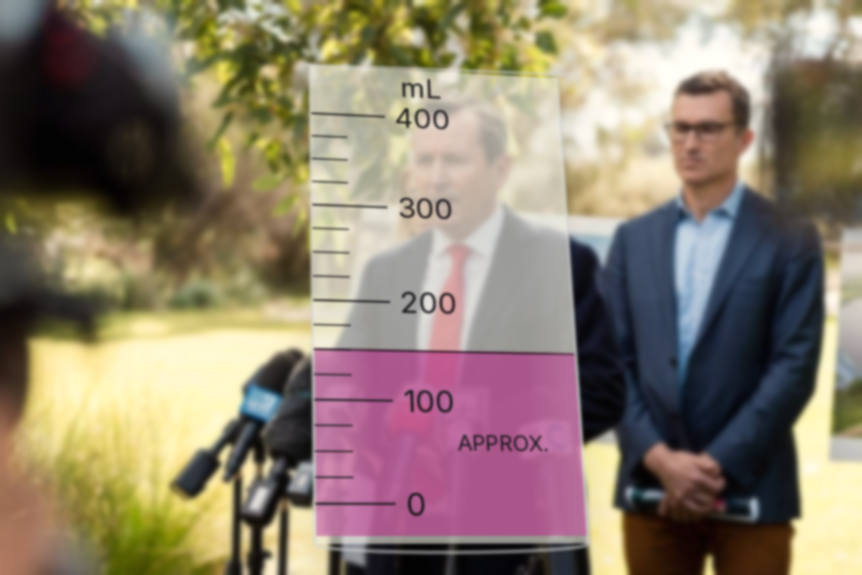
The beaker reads 150; mL
